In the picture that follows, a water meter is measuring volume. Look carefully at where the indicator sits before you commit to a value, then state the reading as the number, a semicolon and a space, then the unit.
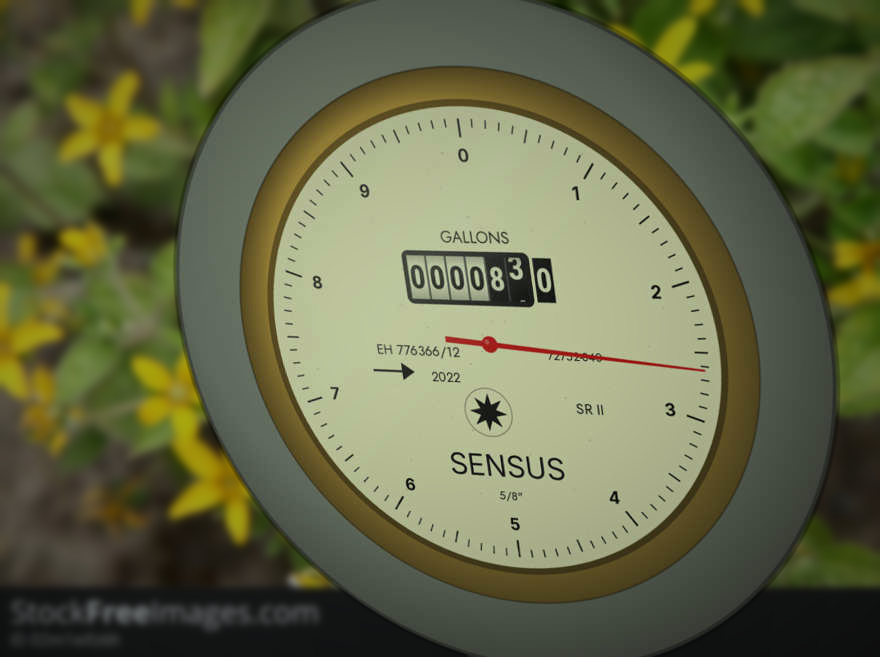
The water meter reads 832.6; gal
